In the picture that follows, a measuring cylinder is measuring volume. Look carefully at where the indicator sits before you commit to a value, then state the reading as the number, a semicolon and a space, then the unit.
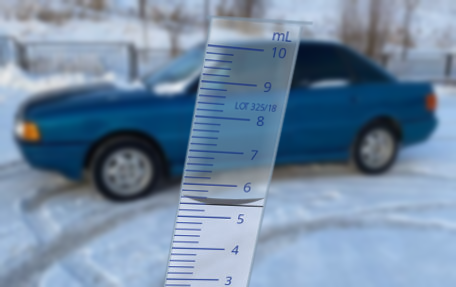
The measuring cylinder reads 5.4; mL
